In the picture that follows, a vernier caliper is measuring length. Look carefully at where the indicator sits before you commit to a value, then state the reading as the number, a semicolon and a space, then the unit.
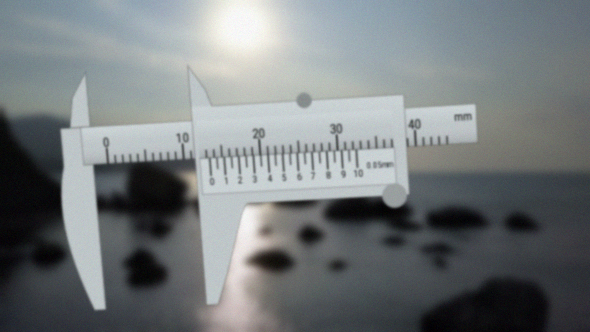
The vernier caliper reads 13.4; mm
